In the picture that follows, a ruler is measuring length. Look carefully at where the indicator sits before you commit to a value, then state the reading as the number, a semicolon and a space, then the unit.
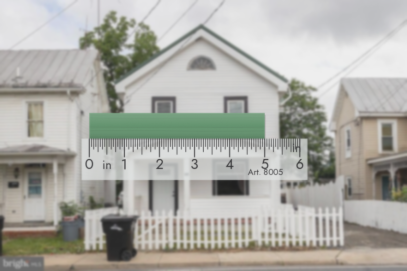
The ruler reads 5; in
